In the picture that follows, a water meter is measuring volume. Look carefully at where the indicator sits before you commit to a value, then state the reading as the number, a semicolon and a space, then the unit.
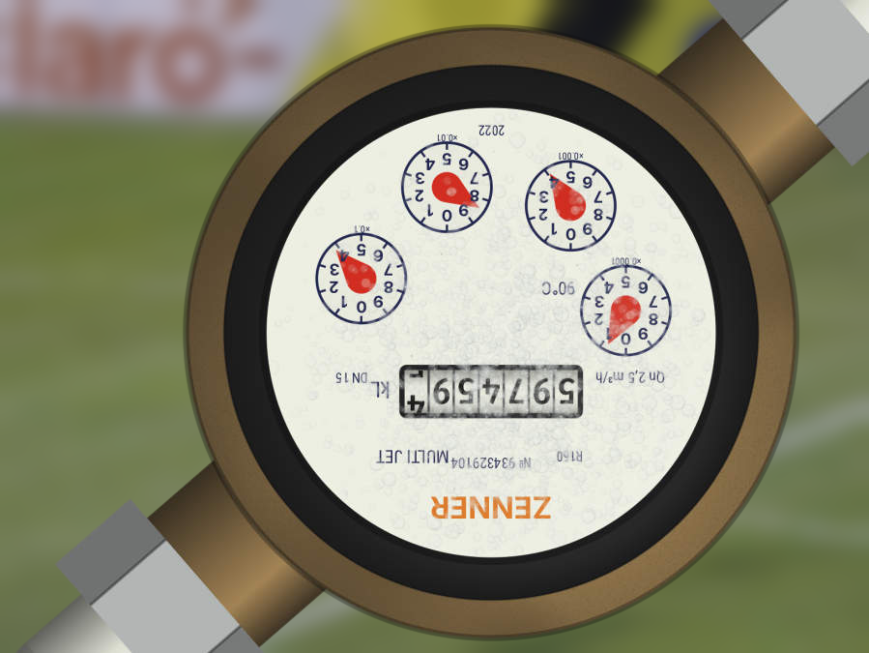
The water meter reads 5974594.3840; kL
